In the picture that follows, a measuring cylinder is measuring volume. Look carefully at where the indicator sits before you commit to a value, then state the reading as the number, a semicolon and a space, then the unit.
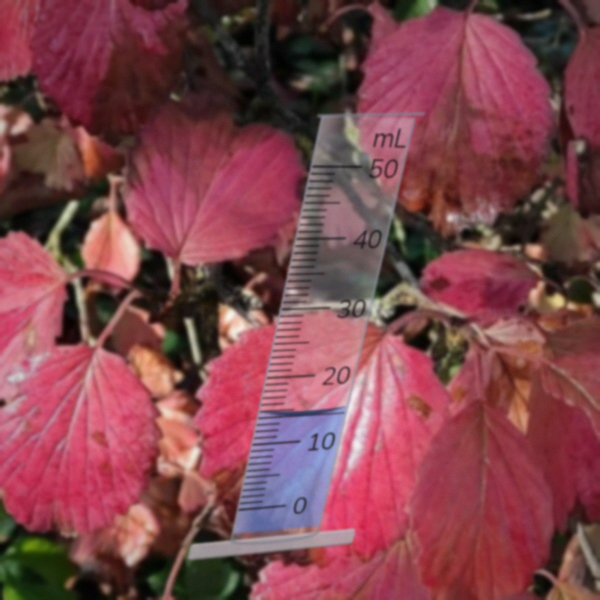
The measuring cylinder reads 14; mL
